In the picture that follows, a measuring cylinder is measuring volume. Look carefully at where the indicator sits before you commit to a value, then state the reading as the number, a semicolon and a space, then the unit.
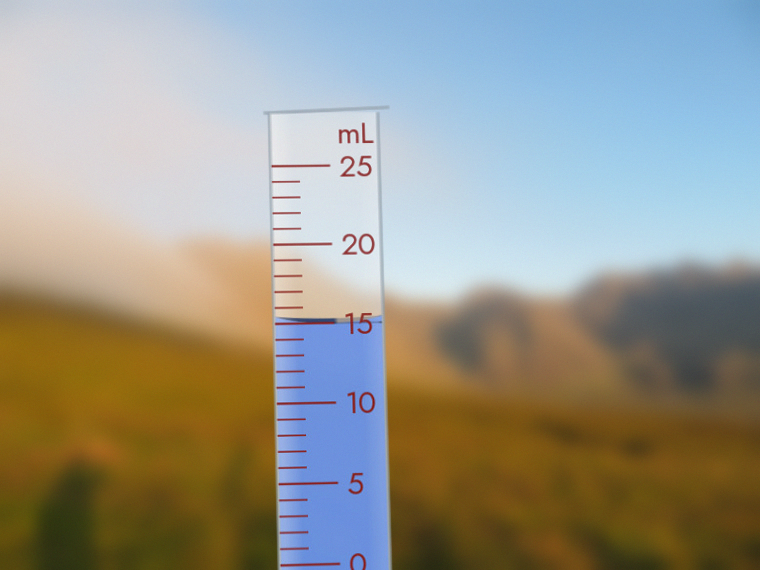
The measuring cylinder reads 15; mL
